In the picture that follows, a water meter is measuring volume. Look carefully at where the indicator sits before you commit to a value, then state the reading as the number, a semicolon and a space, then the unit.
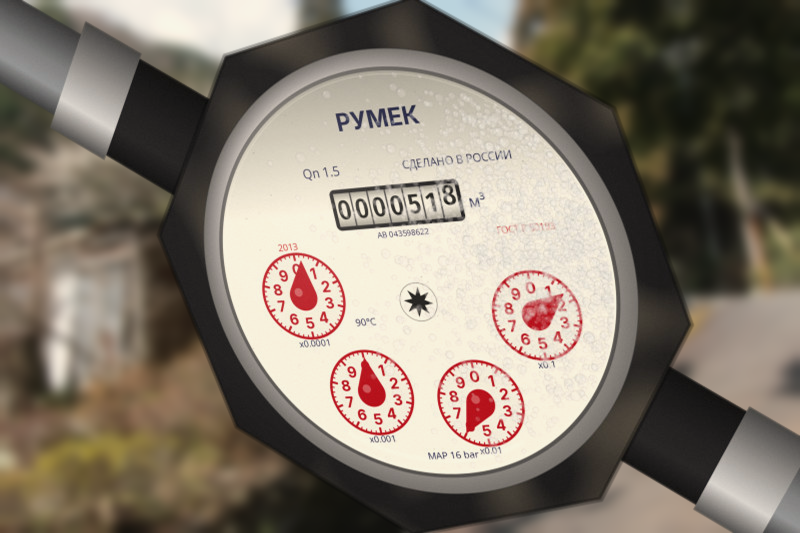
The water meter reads 518.1600; m³
